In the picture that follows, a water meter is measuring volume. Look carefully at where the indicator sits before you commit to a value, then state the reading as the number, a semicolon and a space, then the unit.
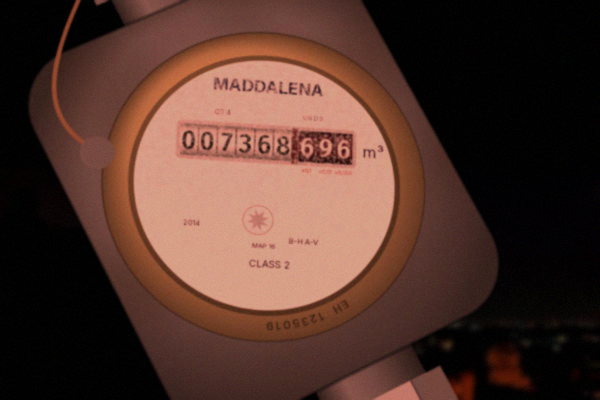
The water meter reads 7368.696; m³
